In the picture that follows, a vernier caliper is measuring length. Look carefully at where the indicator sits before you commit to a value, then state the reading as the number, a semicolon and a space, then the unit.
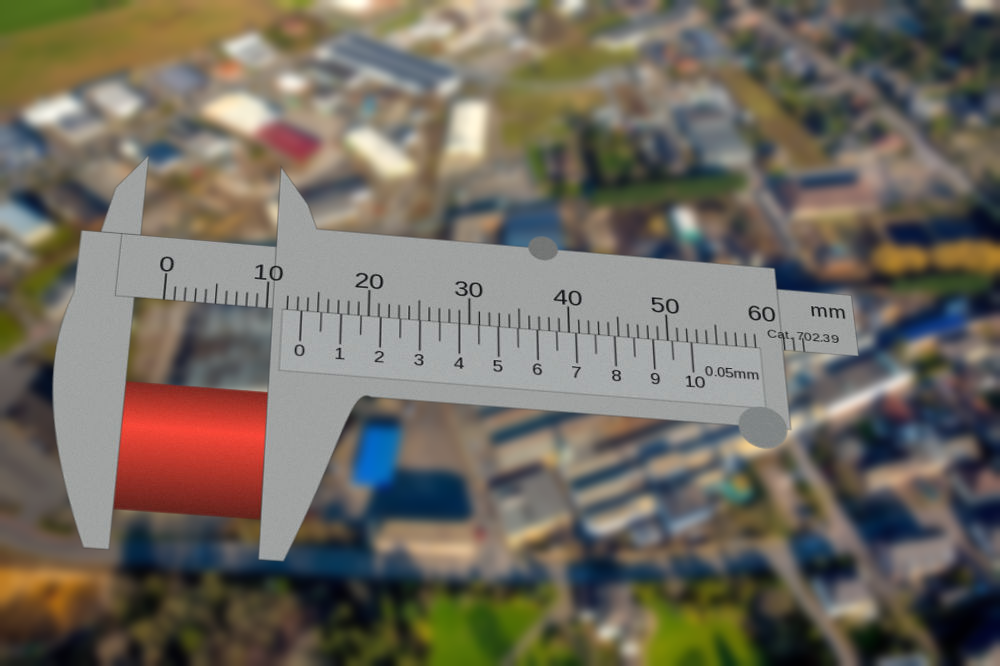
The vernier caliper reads 13.4; mm
